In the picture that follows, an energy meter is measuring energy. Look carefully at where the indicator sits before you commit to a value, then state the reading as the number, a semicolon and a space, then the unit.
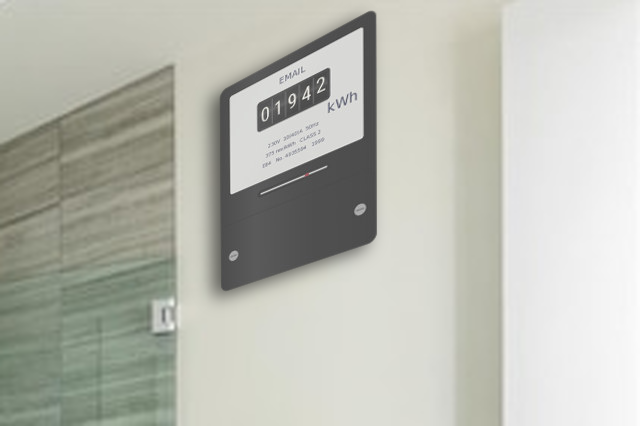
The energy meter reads 1942; kWh
